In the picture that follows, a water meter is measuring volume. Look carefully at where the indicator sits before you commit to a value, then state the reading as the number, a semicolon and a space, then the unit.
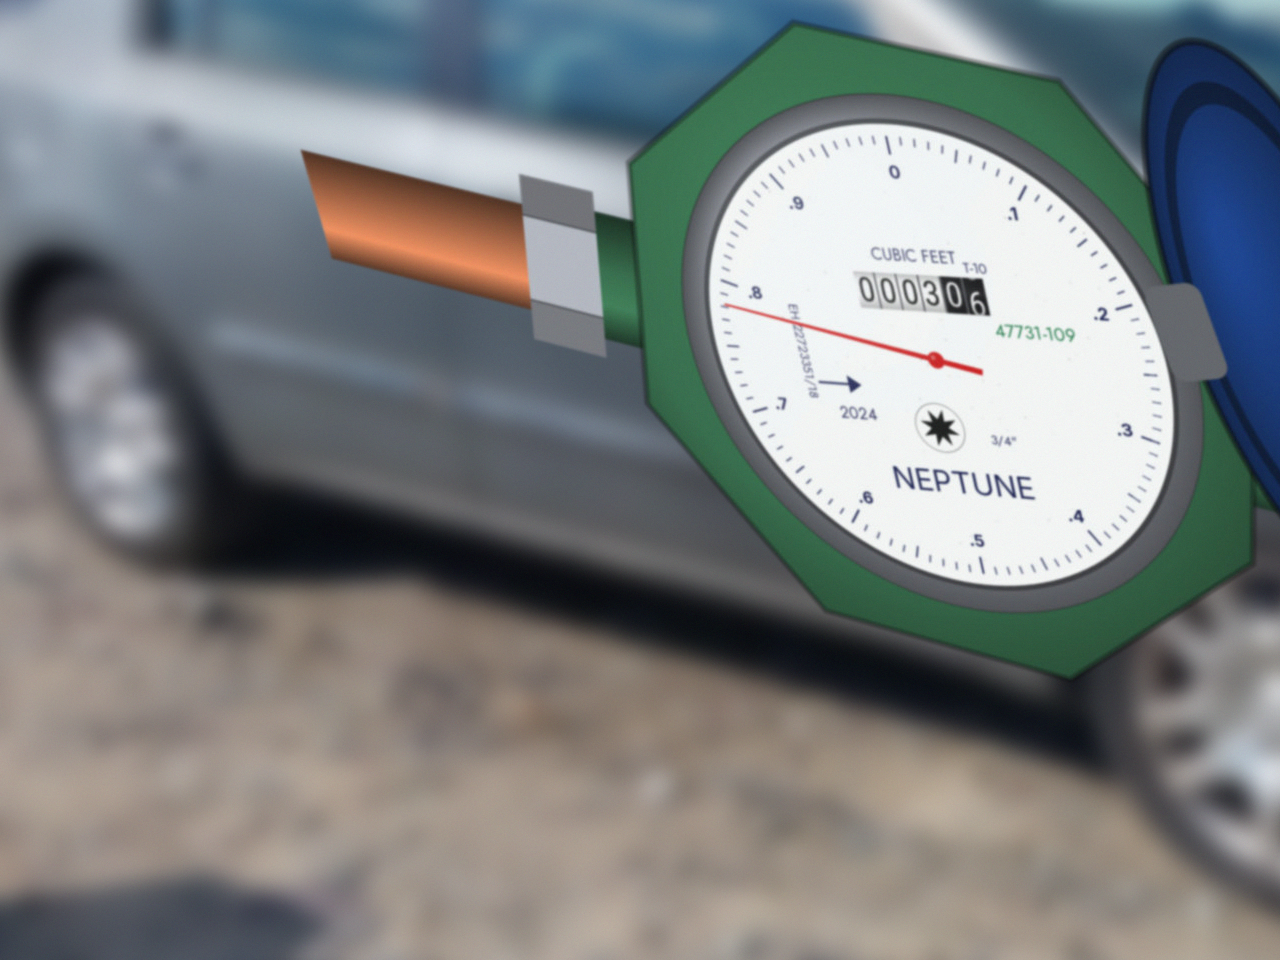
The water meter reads 305.78; ft³
